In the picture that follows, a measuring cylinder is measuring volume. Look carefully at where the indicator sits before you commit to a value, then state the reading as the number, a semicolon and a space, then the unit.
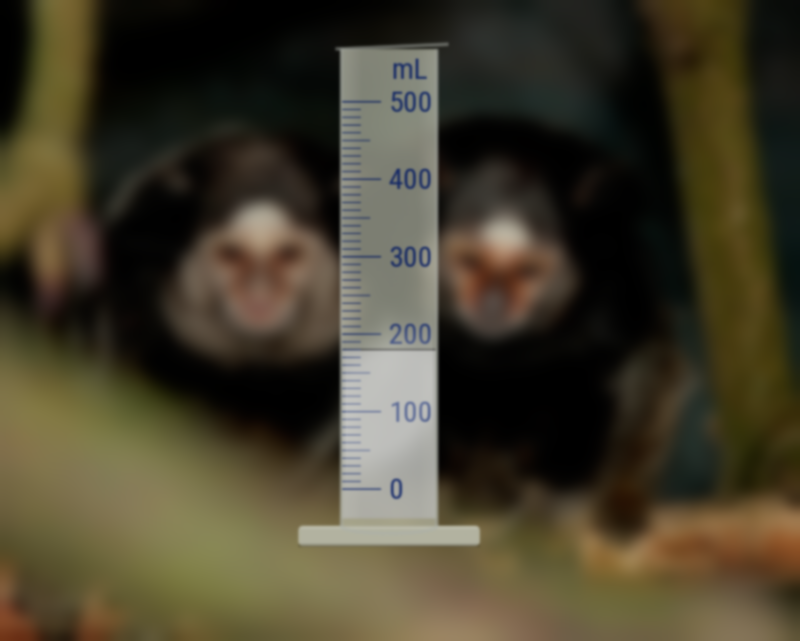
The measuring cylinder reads 180; mL
